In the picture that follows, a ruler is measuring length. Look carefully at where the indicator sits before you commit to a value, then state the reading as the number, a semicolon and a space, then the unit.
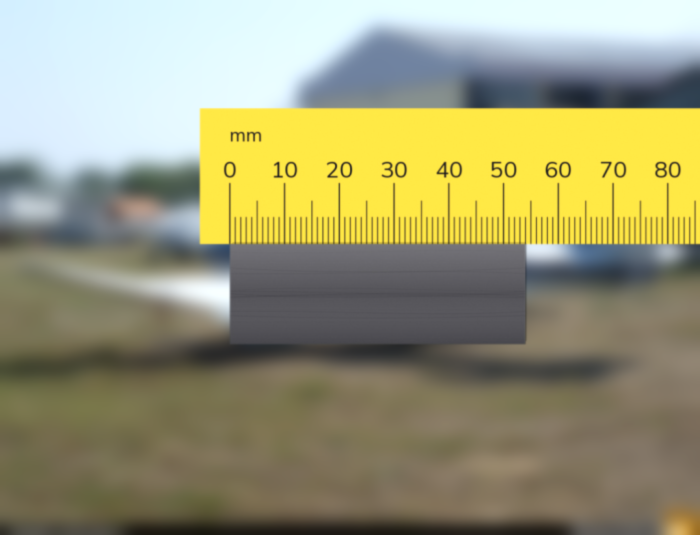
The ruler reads 54; mm
